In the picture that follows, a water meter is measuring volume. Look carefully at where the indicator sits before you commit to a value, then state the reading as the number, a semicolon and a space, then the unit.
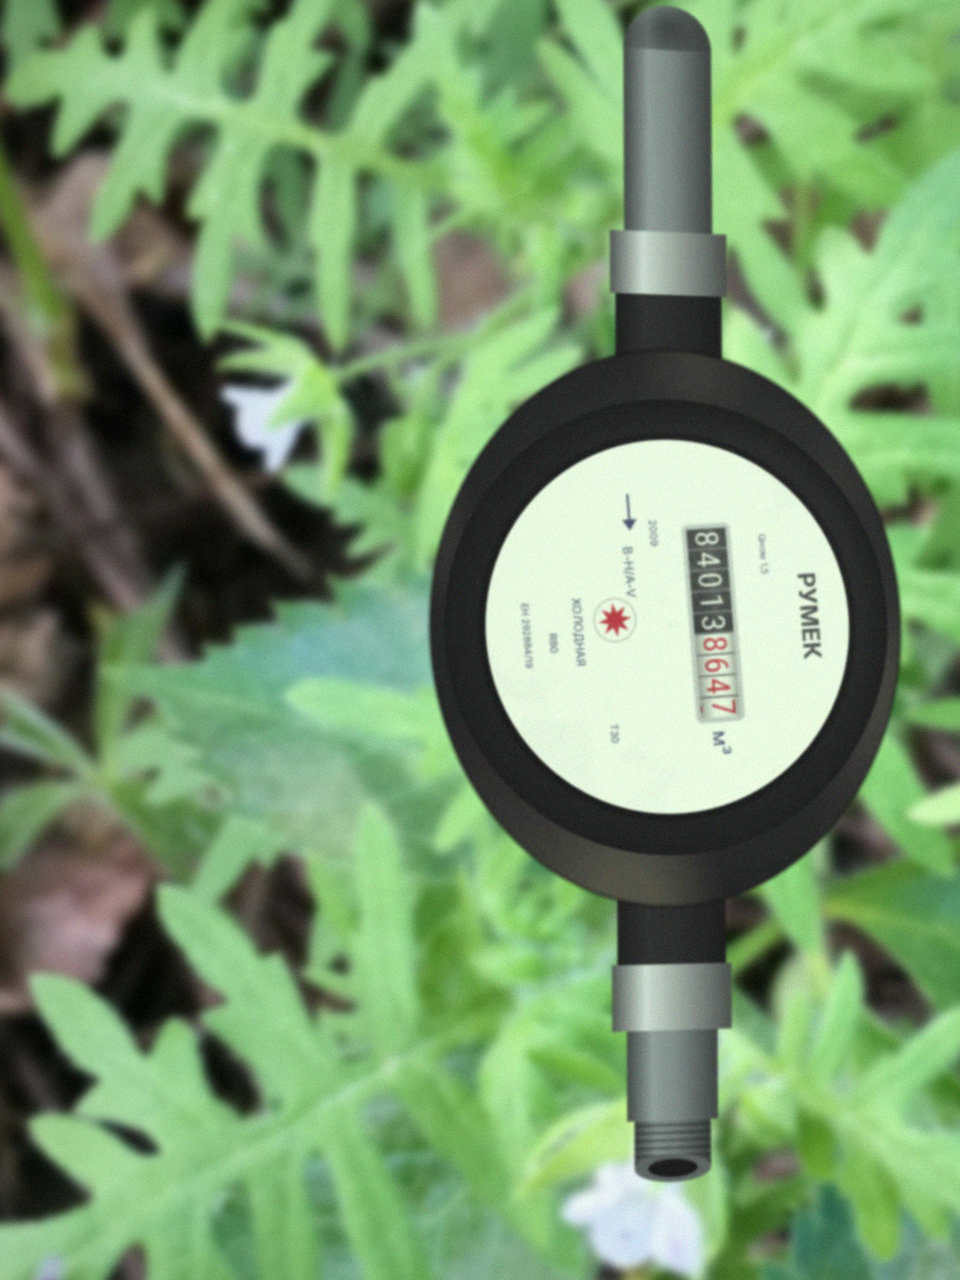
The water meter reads 84013.8647; m³
